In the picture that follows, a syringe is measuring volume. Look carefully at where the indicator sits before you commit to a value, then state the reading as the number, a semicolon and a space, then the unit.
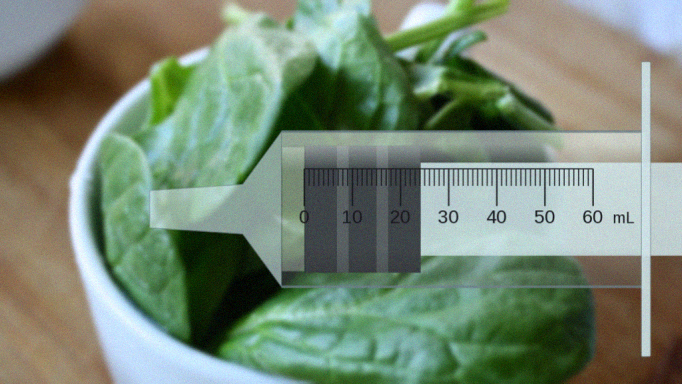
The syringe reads 0; mL
